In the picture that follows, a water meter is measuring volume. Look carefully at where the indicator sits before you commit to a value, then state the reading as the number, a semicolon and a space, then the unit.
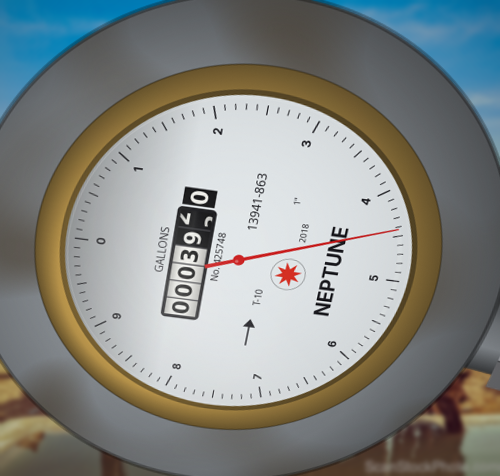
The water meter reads 3924.4; gal
